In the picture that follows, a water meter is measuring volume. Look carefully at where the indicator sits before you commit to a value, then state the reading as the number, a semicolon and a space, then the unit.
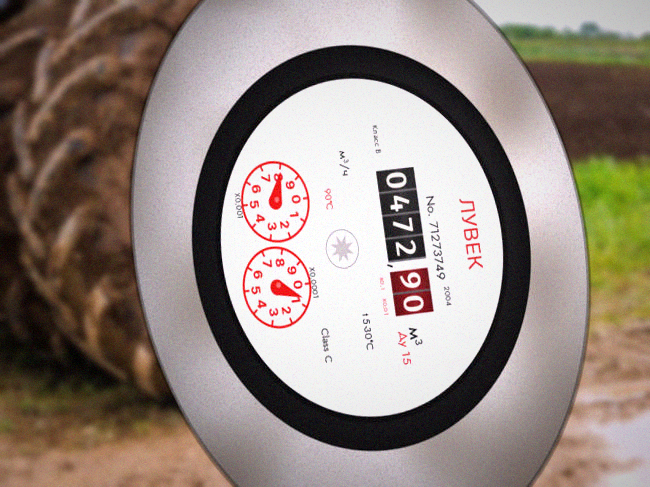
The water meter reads 472.9080; m³
